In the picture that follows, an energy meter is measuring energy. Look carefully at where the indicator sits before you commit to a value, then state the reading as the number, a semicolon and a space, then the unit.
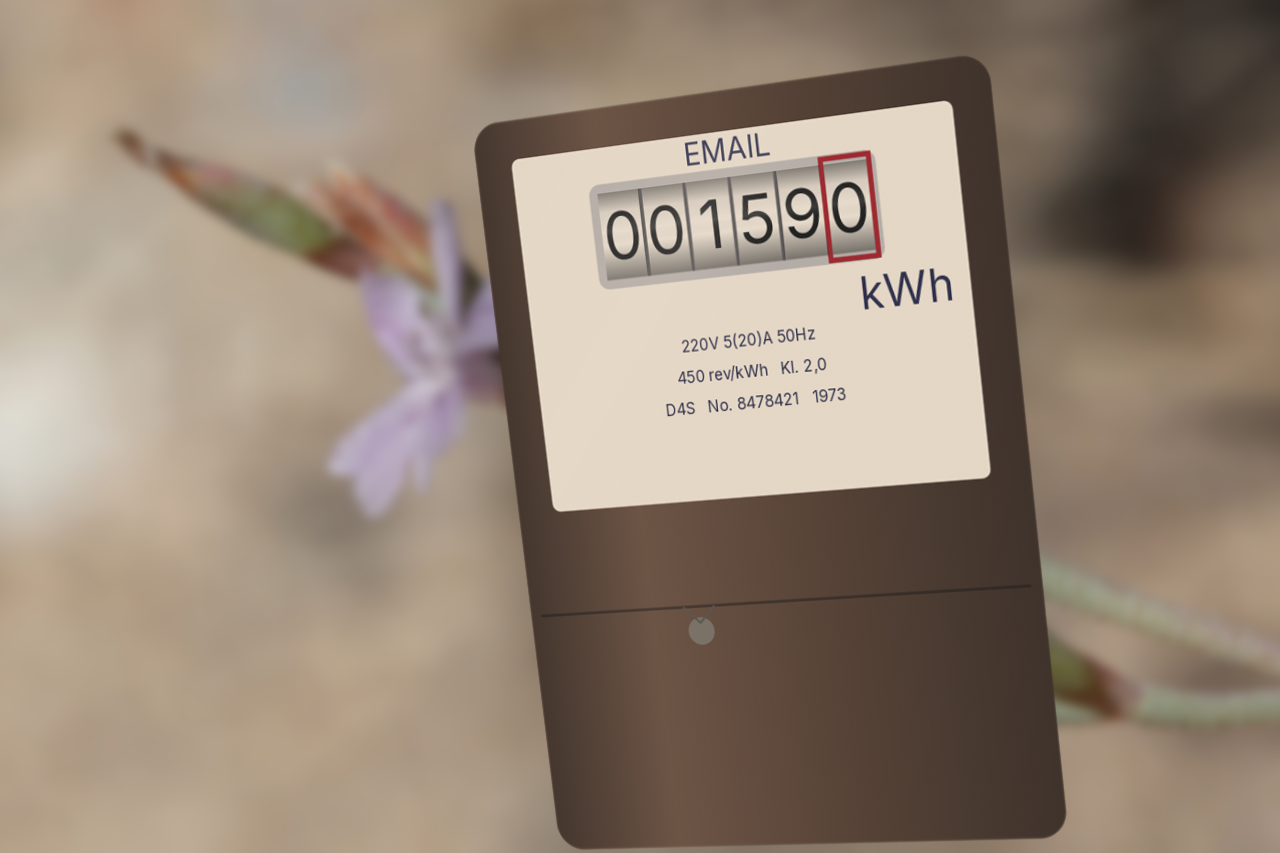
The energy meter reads 159.0; kWh
